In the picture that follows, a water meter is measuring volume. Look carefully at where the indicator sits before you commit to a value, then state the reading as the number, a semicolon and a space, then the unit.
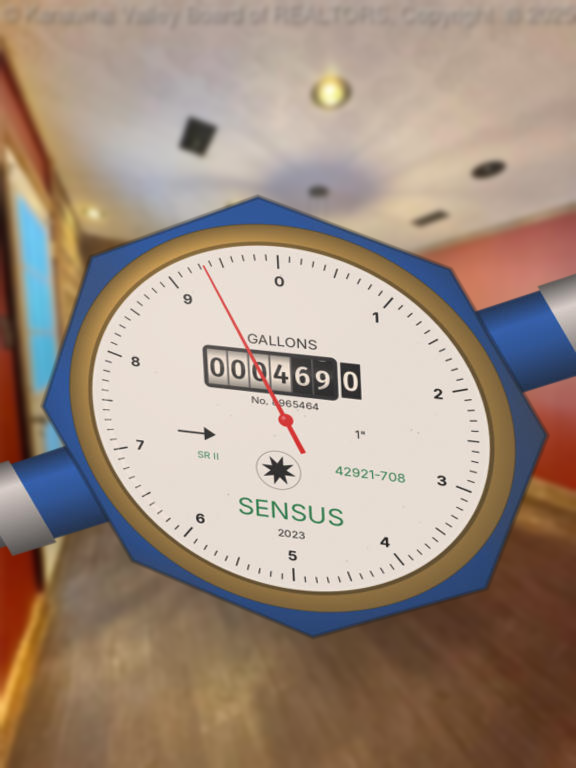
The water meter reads 4689.3; gal
